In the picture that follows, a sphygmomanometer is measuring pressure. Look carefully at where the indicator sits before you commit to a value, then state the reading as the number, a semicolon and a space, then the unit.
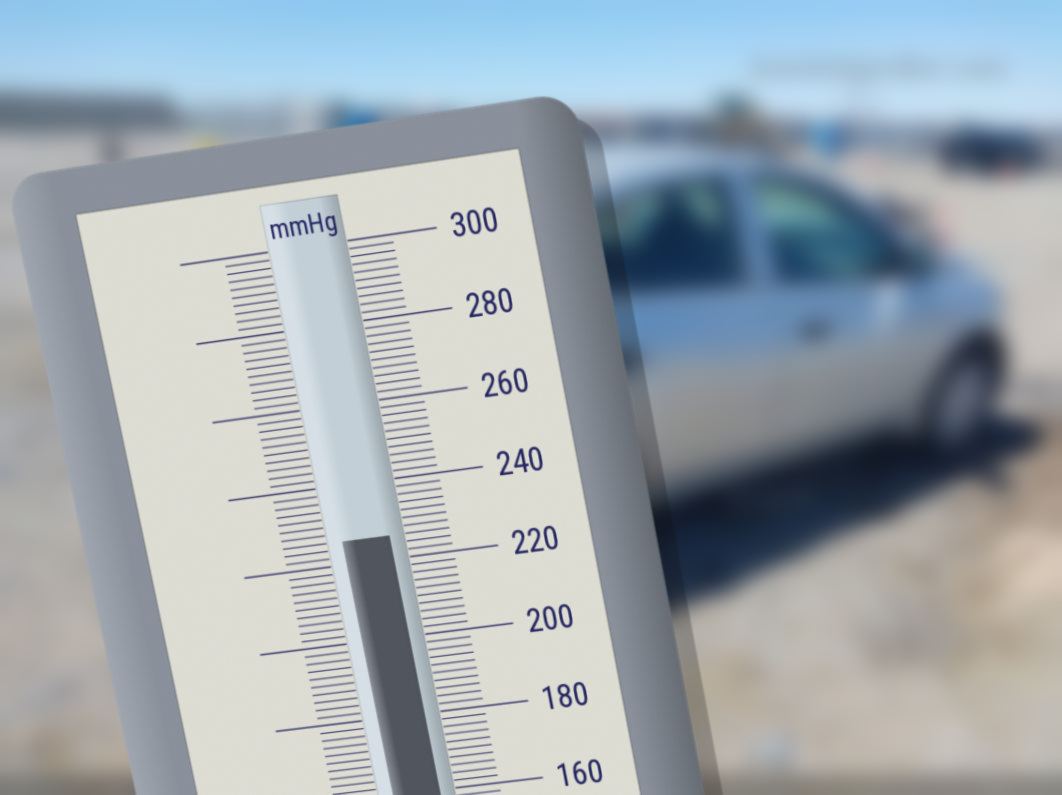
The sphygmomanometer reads 226; mmHg
